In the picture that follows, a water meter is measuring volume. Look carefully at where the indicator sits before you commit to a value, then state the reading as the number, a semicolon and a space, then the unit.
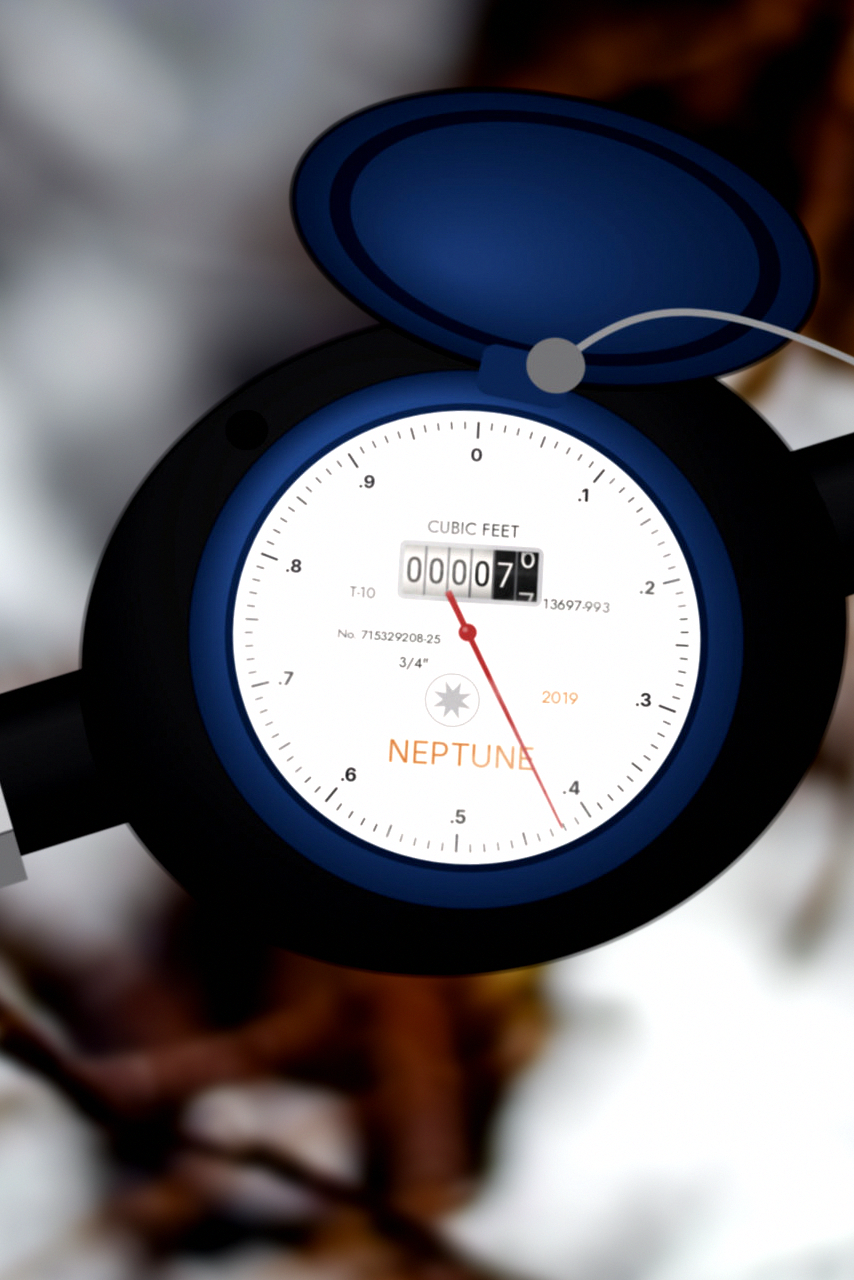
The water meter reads 76.42; ft³
